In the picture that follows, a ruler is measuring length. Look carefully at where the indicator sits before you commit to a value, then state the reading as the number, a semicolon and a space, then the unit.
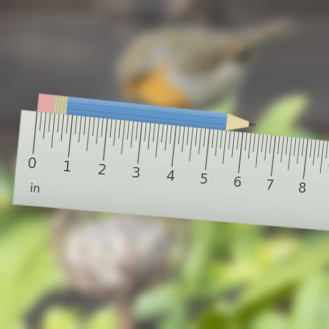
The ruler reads 6.375; in
